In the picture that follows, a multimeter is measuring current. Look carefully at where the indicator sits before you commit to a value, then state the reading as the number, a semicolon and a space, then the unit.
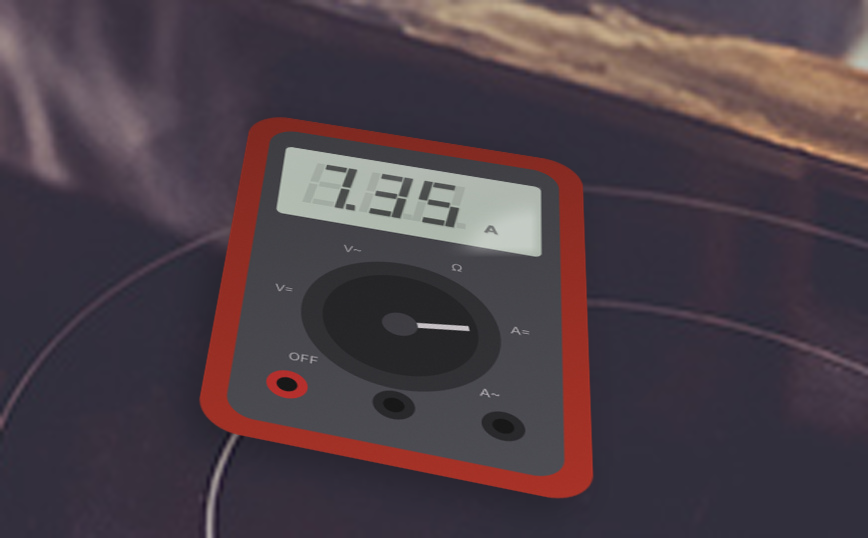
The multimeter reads 7.35; A
